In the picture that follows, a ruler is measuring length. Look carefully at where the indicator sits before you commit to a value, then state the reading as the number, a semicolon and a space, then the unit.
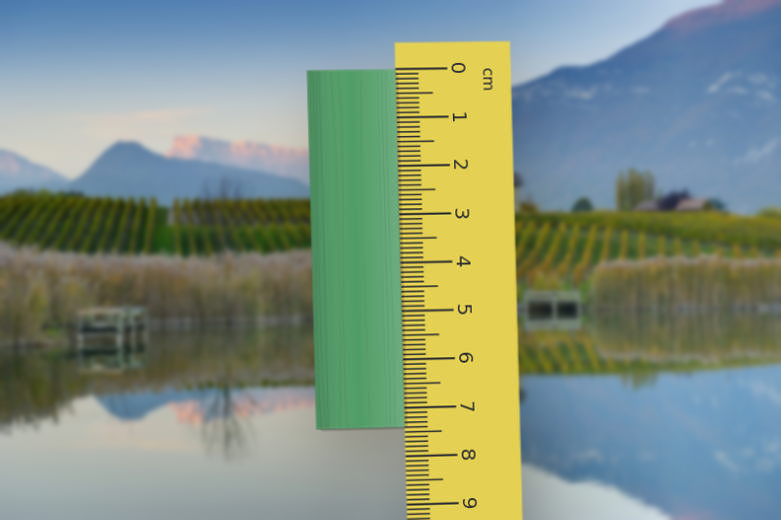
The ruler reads 7.4; cm
